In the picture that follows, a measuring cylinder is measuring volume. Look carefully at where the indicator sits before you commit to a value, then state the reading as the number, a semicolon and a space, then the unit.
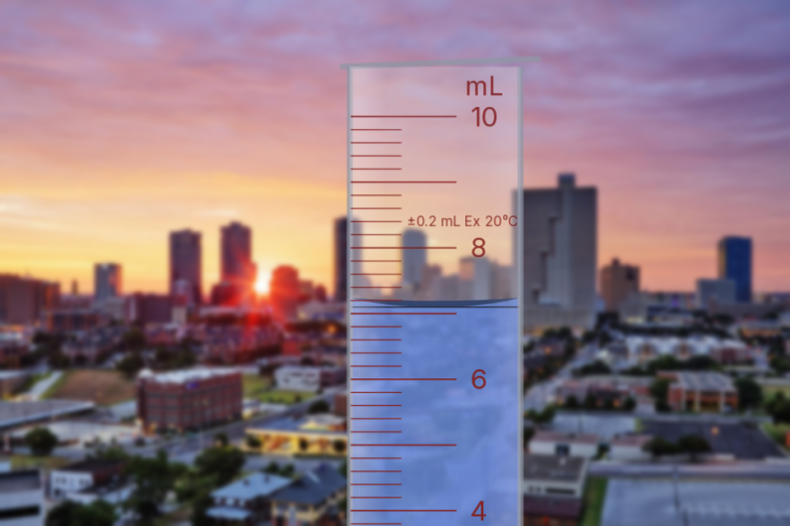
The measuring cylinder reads 7.1; mL
